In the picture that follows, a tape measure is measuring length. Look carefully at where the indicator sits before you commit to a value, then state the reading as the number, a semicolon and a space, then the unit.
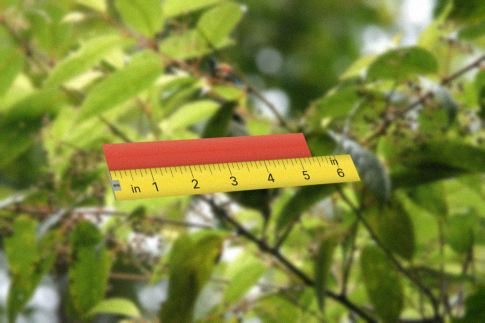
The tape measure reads 5.375; in
